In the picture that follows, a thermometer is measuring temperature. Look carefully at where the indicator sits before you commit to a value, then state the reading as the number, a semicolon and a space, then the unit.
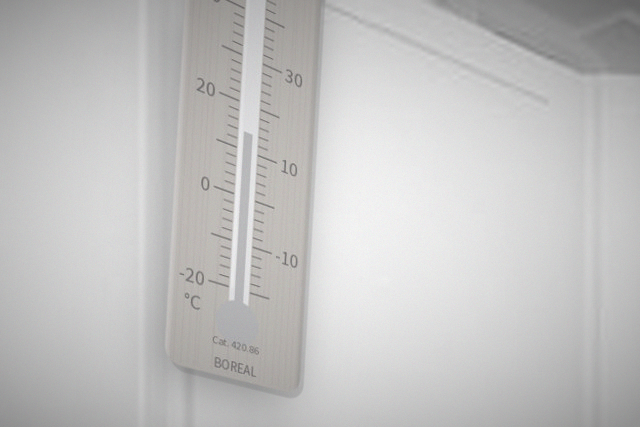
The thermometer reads 14; °C
